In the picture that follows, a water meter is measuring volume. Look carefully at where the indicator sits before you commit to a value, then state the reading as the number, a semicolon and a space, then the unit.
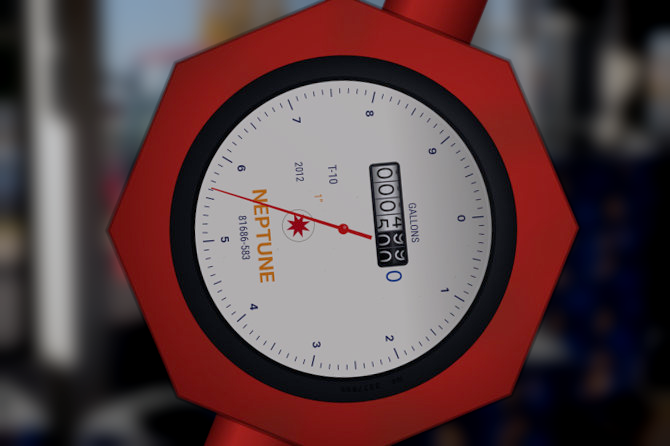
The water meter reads 4995.6; gal
